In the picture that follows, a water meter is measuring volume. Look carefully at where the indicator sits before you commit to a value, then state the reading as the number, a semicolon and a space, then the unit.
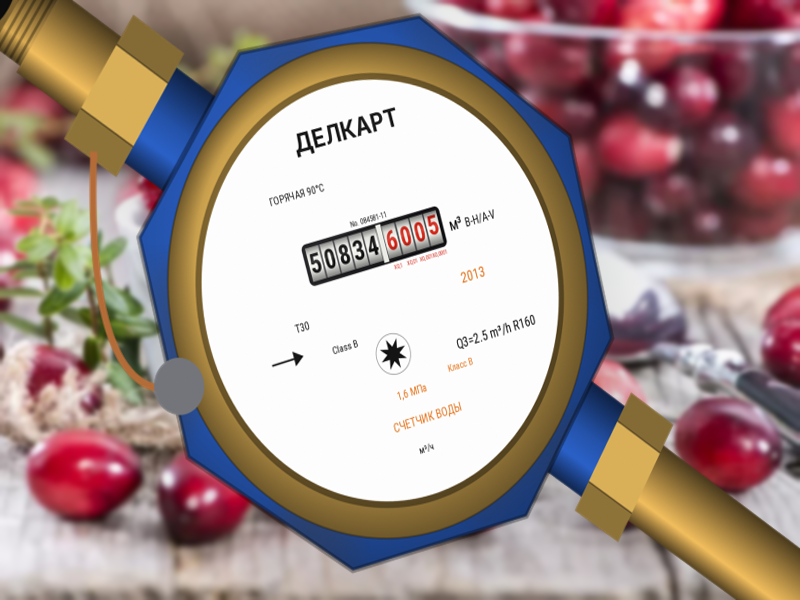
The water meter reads 50834.6005; m³
